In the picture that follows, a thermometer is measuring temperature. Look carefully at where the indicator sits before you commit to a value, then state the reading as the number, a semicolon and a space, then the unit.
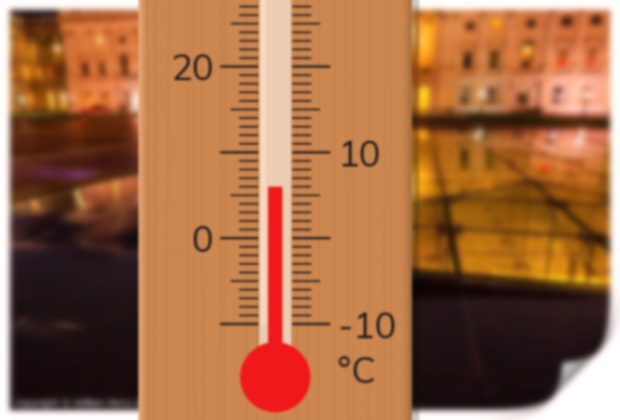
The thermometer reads 6; °C
